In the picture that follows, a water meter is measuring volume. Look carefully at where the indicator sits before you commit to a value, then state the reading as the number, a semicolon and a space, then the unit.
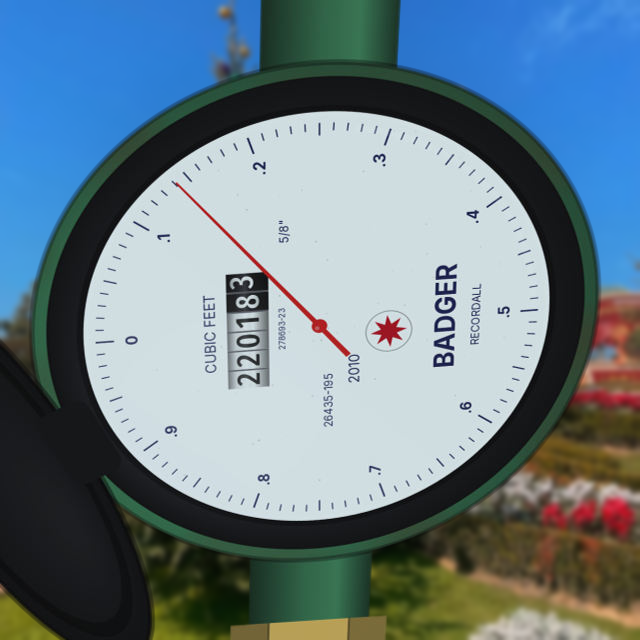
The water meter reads 220183.14; ft³
